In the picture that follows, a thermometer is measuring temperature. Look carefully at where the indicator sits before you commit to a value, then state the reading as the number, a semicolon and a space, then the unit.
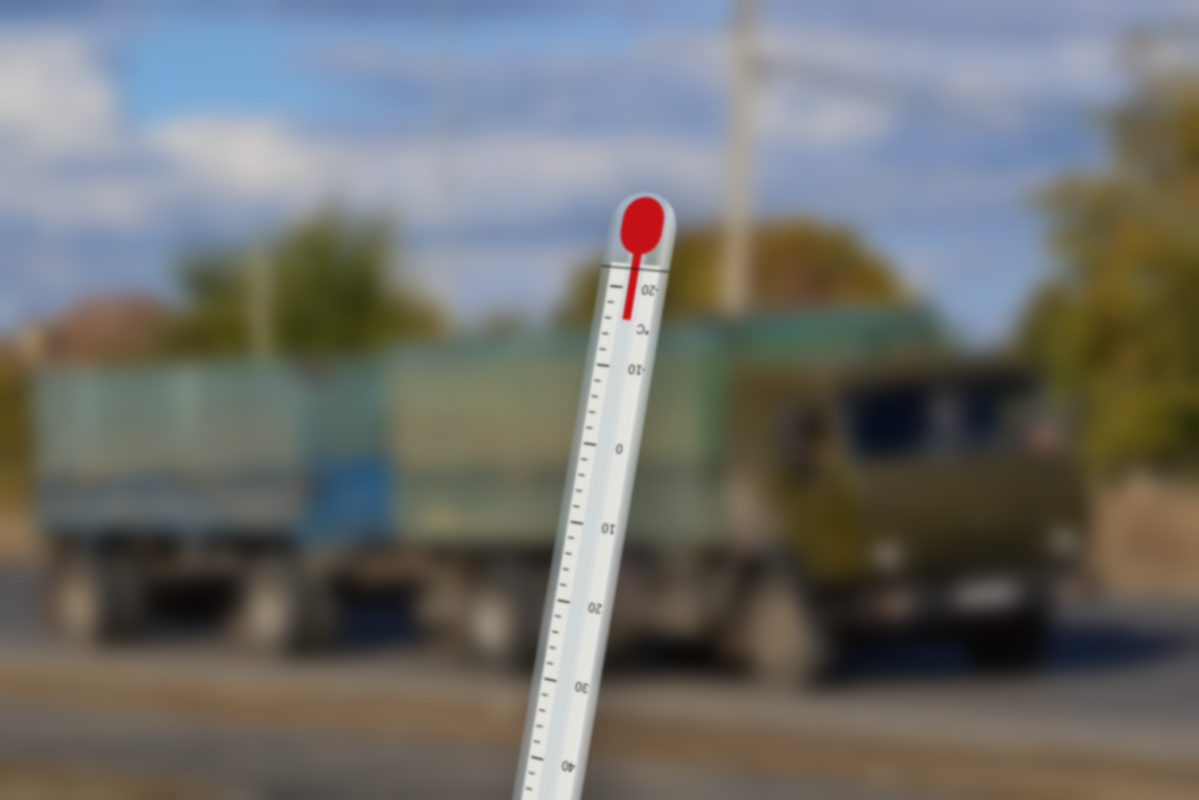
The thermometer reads -16; °C
